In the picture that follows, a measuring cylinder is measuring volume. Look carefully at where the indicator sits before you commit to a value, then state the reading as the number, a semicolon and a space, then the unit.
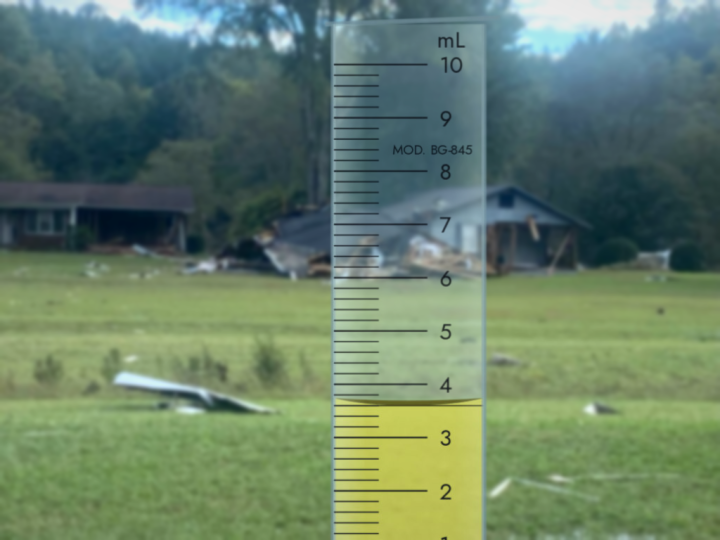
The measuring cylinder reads 3.6; mL
